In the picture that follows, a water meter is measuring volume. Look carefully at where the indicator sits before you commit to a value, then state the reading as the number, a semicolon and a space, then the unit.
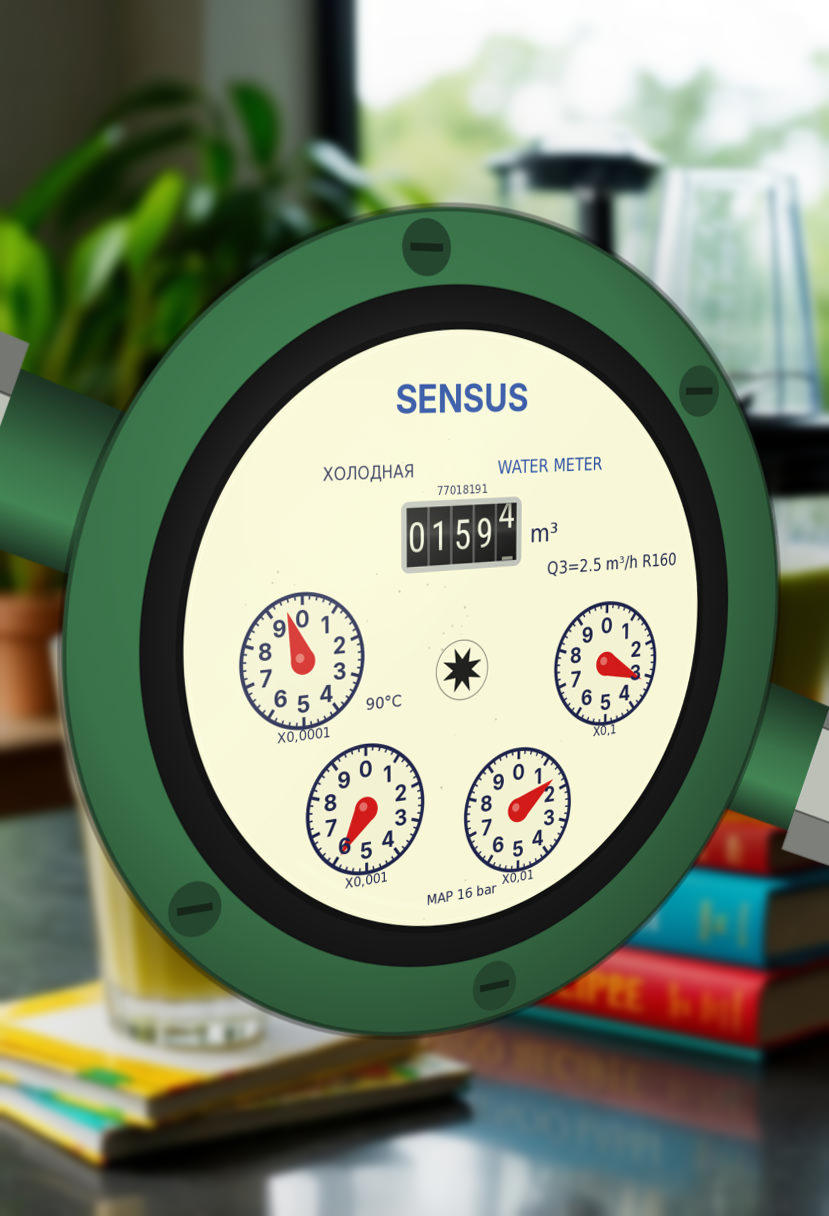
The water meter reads 1594.3159; m³
